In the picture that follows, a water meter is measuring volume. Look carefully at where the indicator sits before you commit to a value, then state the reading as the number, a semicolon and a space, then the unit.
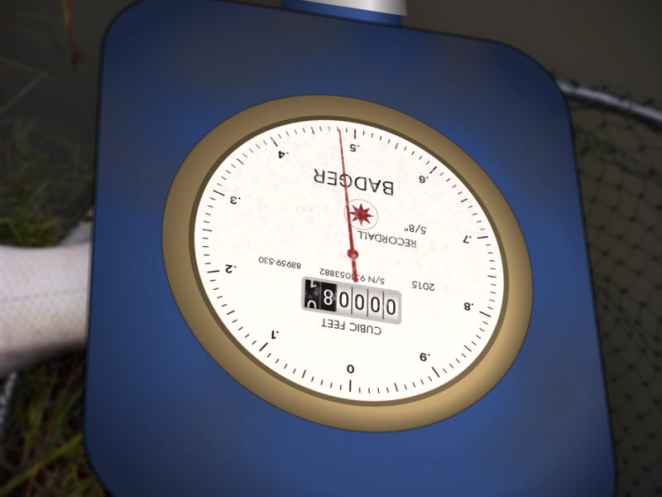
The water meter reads 80.48; ft³
